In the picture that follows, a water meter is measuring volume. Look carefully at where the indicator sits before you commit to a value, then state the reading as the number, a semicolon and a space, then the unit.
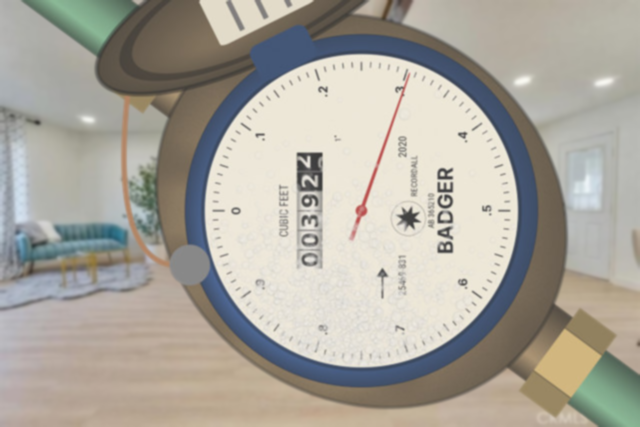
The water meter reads 3922.30; ft³
